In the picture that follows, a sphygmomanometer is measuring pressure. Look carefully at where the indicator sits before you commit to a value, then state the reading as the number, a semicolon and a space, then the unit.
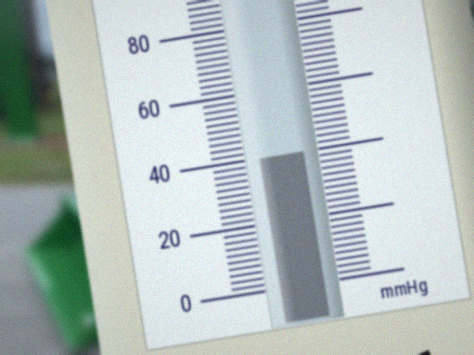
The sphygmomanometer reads 40; mmHg
